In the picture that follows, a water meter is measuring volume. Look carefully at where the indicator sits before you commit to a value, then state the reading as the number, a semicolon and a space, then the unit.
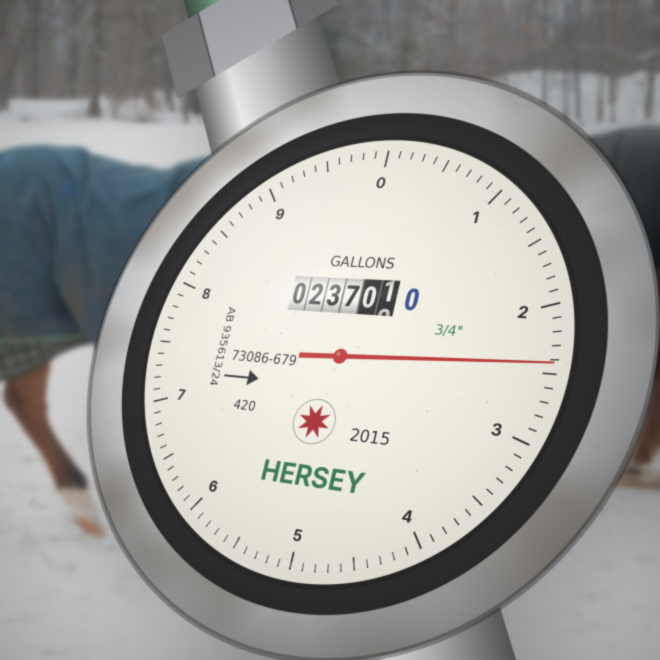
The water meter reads 237012.4; gal
